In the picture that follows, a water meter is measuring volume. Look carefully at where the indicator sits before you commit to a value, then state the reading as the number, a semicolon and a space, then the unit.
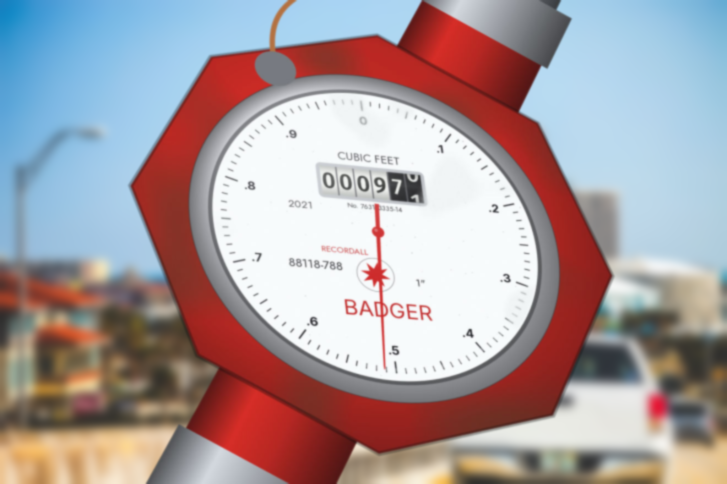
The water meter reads 970.51; ft³
